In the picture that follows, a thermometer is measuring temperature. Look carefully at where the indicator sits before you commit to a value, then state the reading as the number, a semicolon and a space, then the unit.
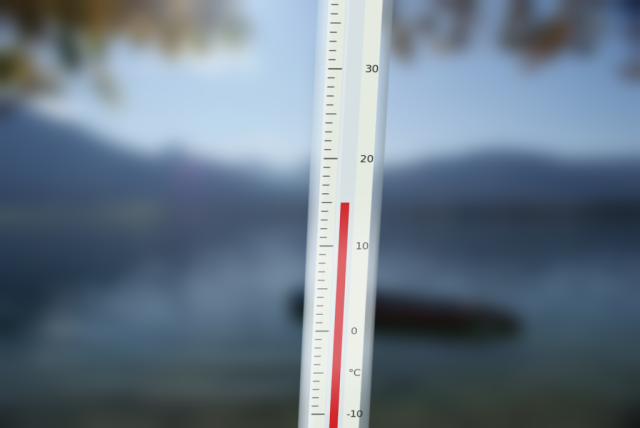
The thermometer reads 15; °C
